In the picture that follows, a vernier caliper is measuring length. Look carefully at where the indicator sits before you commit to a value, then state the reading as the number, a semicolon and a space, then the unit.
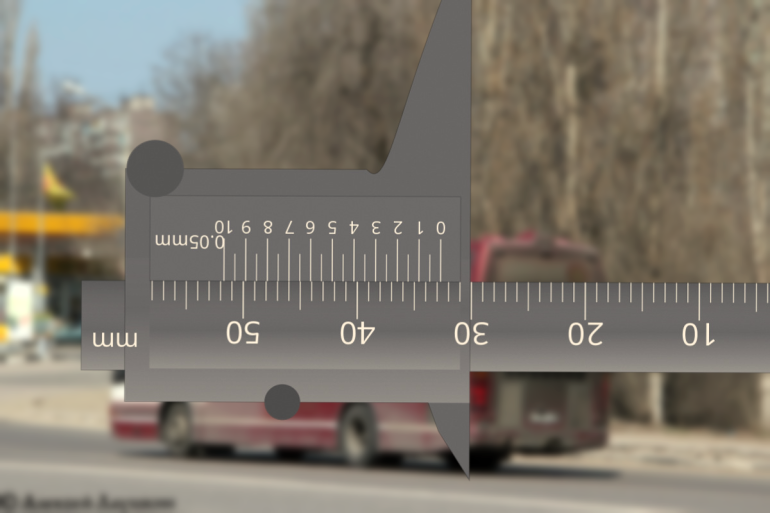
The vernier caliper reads 32.7; mm
